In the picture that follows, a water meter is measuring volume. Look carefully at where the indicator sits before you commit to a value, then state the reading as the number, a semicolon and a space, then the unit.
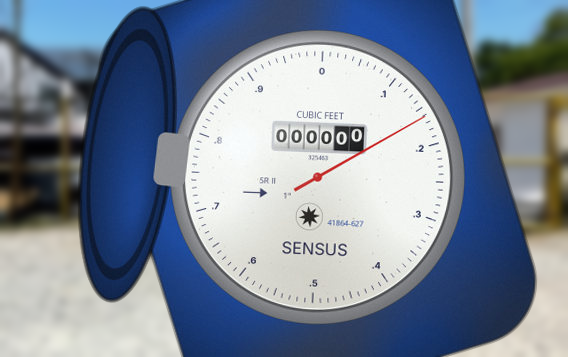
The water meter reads 0.16; ft³
